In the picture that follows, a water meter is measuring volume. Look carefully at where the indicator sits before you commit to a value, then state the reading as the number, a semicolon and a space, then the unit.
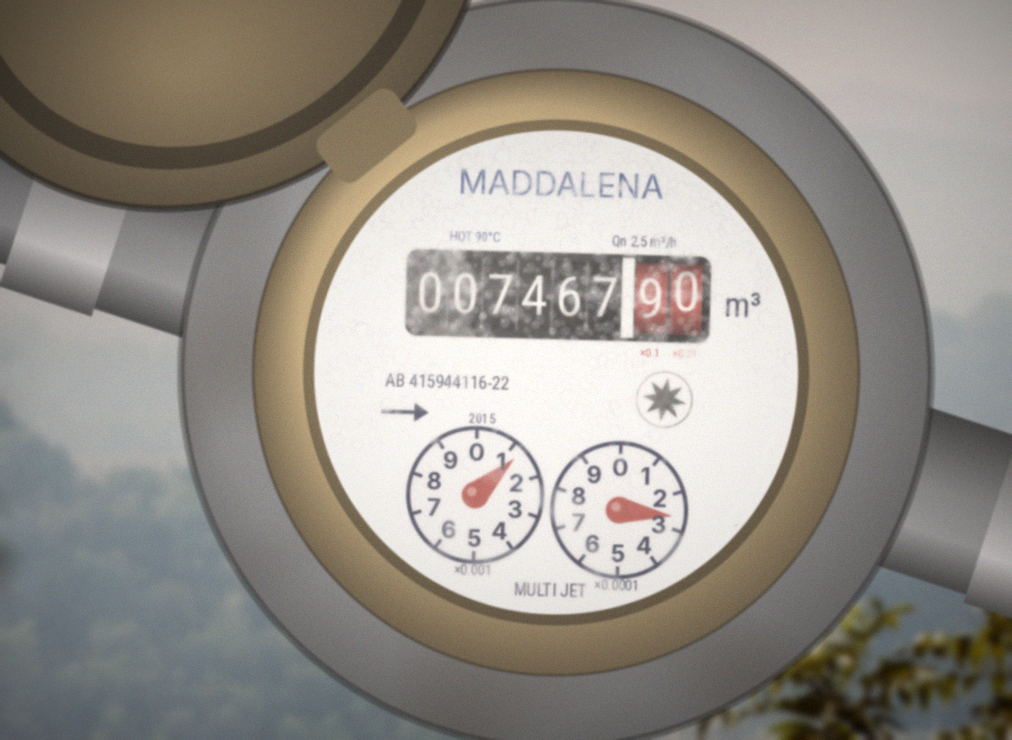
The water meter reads 7467.9012; m³
